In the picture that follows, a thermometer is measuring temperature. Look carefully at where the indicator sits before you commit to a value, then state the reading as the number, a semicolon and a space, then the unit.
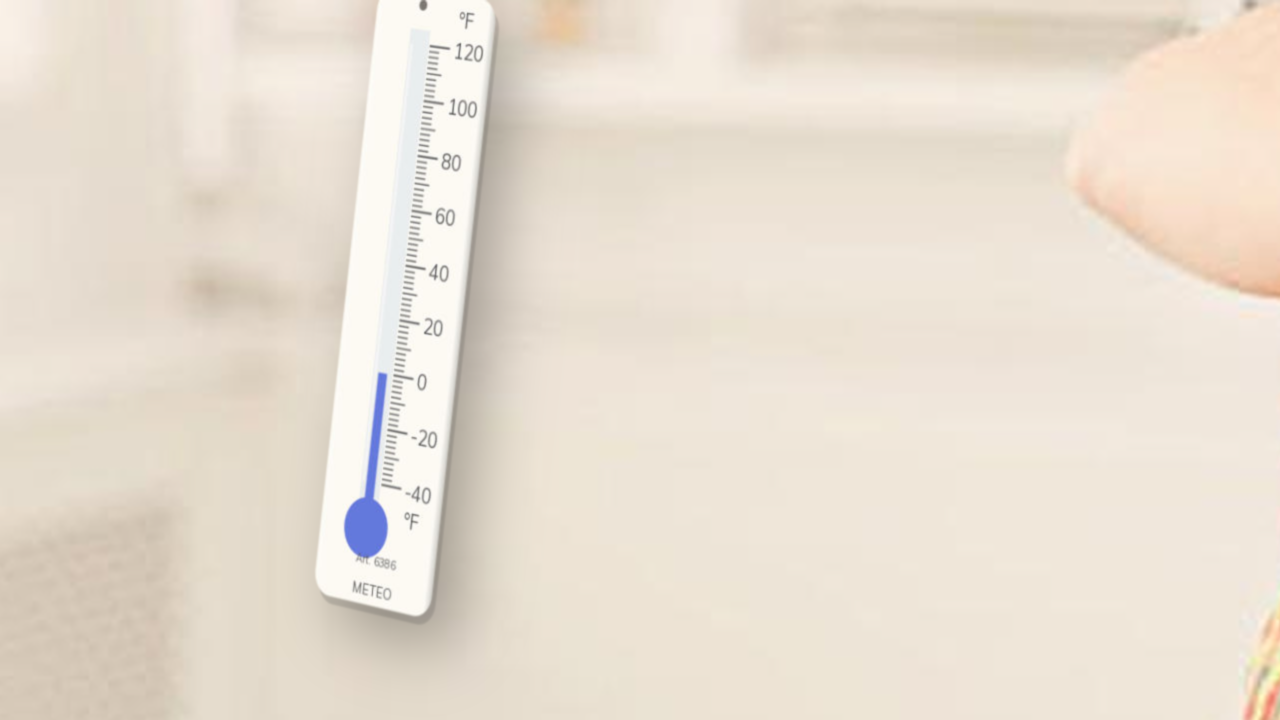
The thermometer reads 0; °F
